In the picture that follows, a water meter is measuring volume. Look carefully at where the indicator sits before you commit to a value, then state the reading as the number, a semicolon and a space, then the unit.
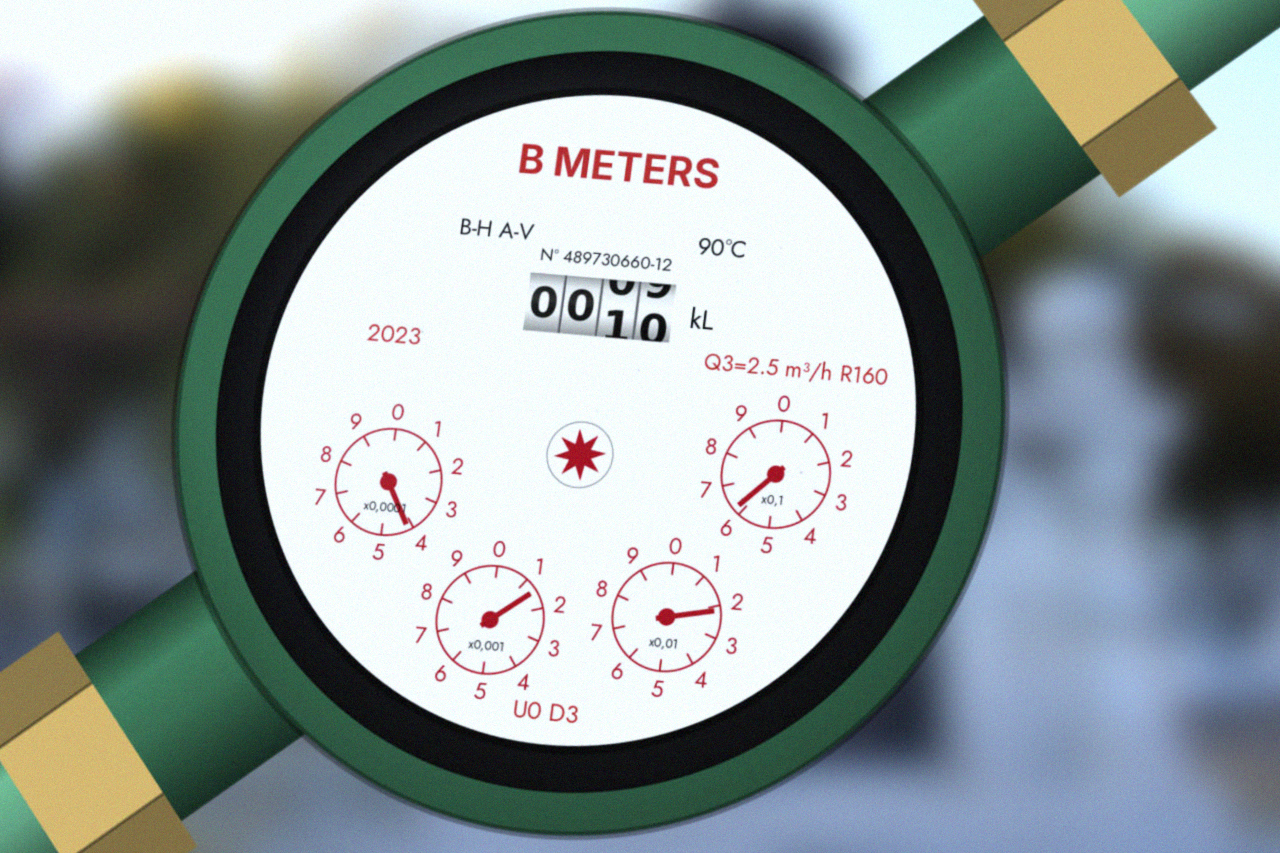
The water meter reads 9.6214; kL
